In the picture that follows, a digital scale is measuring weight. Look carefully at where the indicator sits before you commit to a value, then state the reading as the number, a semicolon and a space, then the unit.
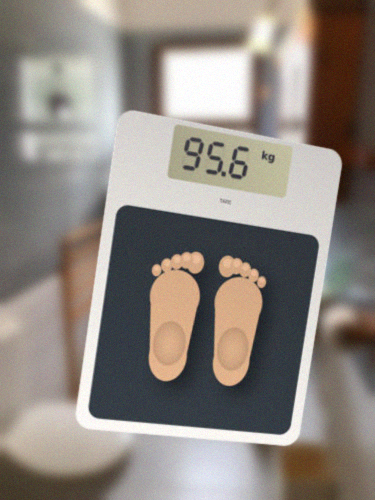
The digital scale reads 95.6; kg
